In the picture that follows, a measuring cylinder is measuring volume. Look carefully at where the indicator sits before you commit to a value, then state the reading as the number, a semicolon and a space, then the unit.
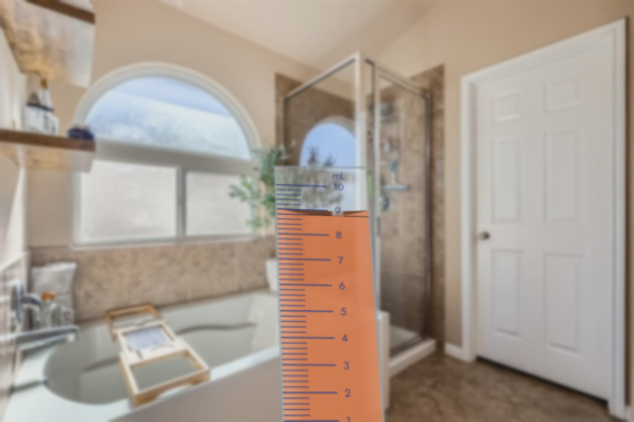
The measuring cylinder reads 8.8; mL
